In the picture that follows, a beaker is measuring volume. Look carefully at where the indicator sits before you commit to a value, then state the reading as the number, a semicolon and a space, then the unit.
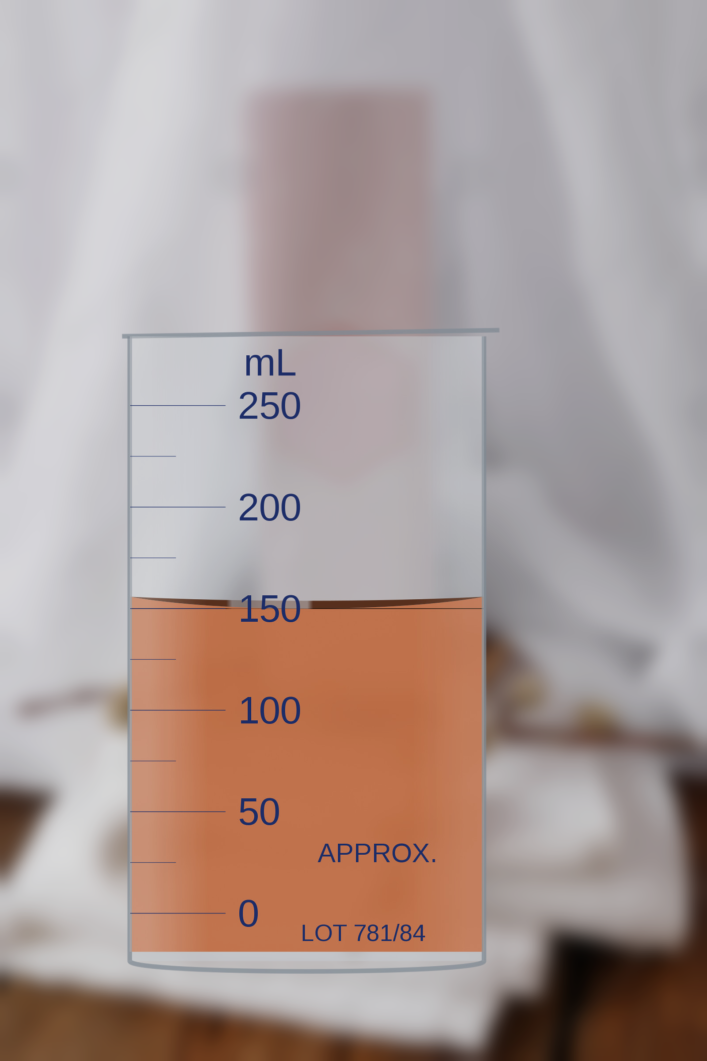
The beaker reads 150; mL
